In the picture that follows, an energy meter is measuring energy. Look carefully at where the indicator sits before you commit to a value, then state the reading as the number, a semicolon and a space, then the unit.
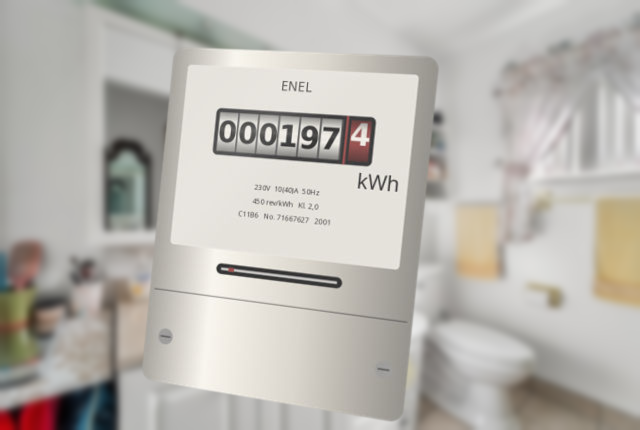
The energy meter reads 197.4; kWh
